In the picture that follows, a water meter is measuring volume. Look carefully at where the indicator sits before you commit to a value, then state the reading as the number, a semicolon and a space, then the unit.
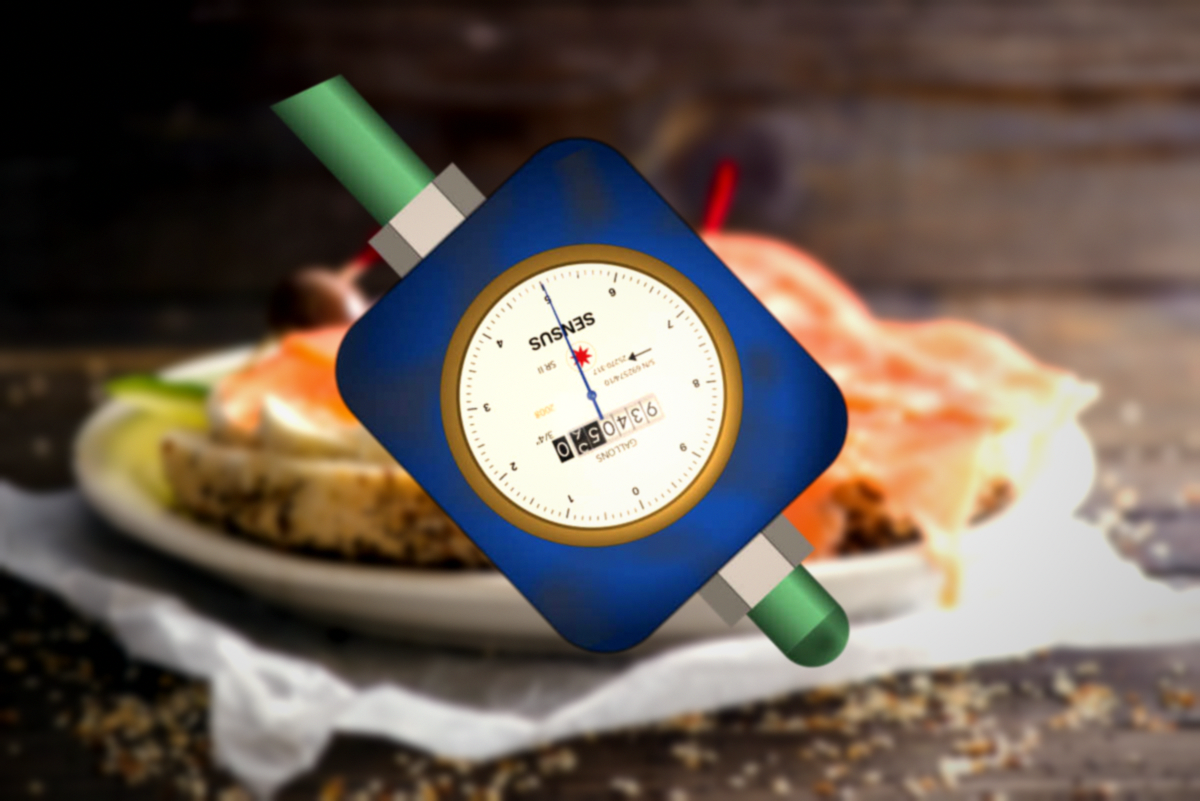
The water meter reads 9340555.0; gal
